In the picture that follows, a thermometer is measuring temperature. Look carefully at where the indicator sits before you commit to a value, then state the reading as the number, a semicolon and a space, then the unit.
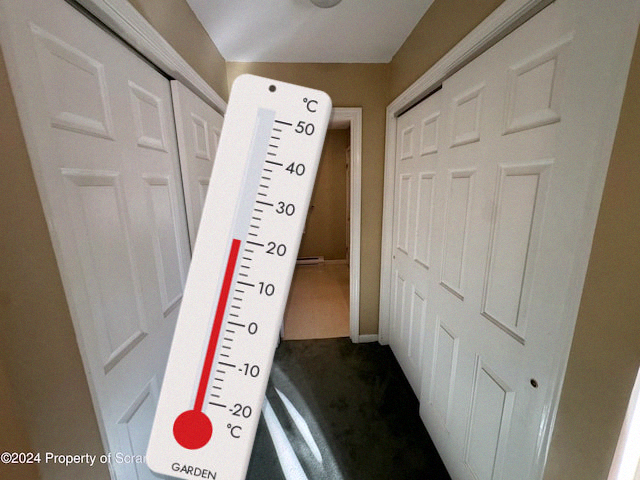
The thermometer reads 20; °C
